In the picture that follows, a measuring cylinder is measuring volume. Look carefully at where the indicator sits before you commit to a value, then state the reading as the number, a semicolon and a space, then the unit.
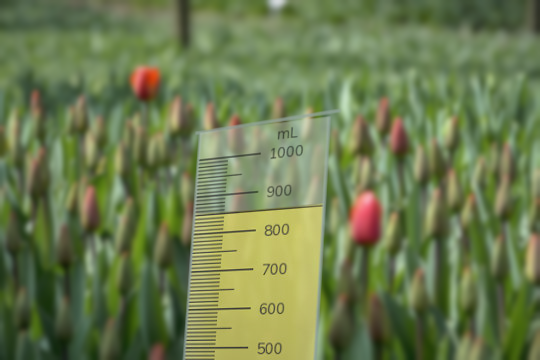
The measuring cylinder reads 850; mL
